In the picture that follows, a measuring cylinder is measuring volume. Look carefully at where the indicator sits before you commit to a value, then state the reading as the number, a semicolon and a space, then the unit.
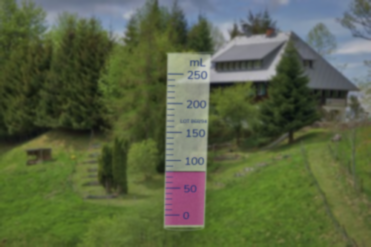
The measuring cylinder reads 80; mL
